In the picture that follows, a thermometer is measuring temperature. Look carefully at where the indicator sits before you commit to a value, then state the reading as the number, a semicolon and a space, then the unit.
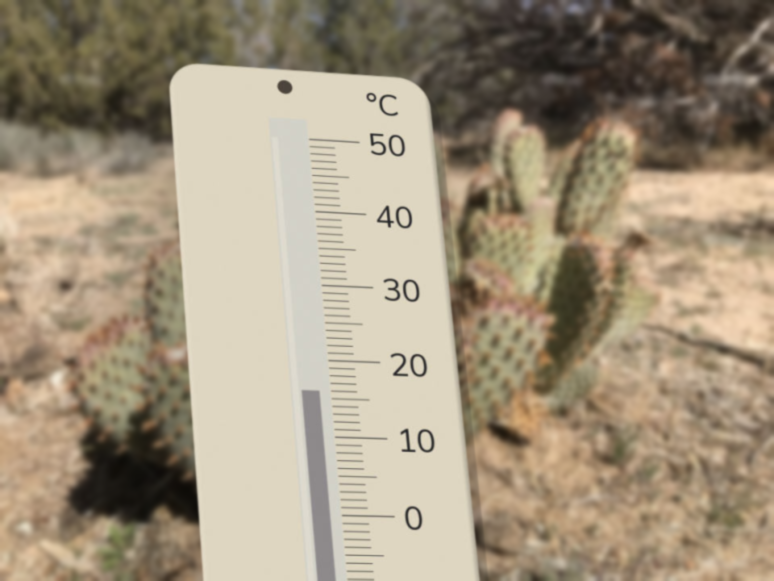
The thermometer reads 16; °C
